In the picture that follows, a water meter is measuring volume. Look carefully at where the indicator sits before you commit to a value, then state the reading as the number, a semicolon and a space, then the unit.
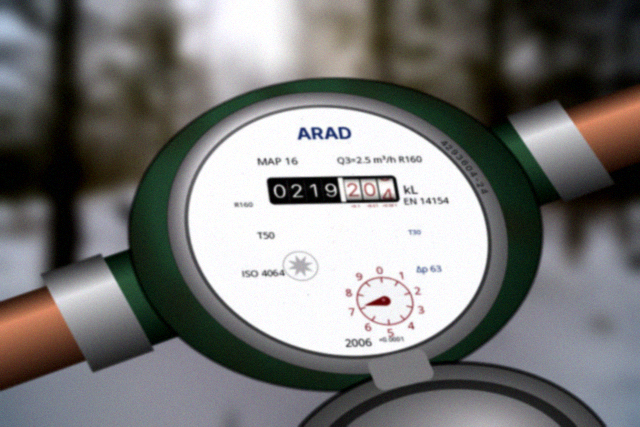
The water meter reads 219.2037; kL
